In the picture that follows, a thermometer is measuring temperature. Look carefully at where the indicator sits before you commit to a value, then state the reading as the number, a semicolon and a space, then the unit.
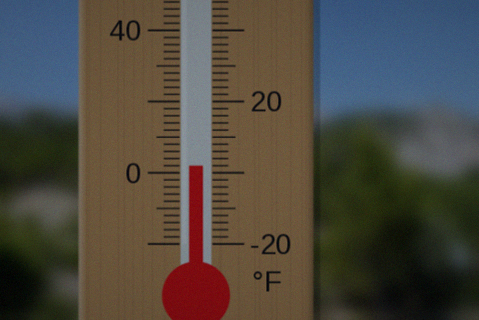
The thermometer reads 2; °F
